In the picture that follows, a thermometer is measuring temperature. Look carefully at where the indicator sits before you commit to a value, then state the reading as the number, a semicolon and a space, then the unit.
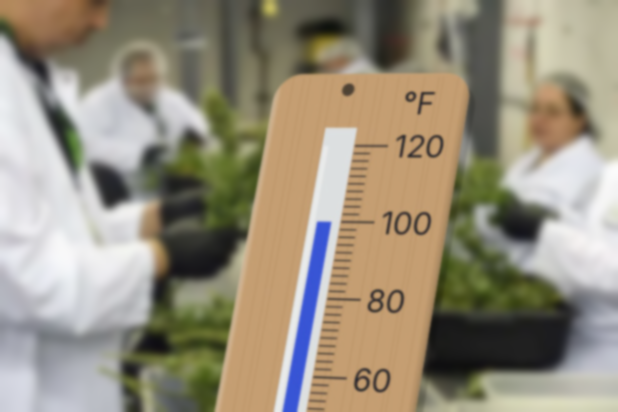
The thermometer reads 100; °F
